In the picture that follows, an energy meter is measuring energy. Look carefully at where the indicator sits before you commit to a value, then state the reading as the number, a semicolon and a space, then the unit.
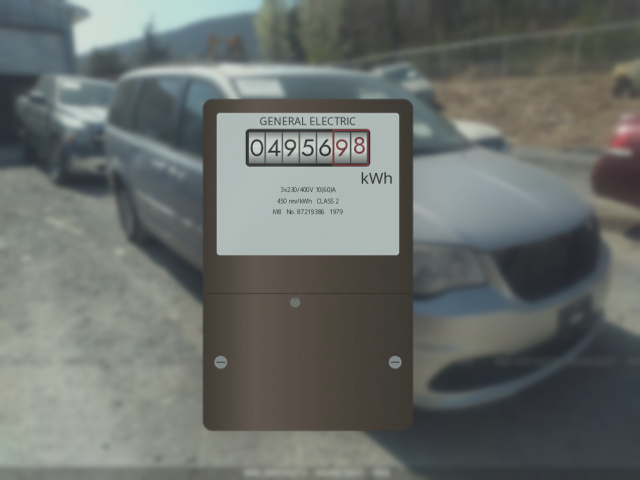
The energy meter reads 4956.98; kWh
